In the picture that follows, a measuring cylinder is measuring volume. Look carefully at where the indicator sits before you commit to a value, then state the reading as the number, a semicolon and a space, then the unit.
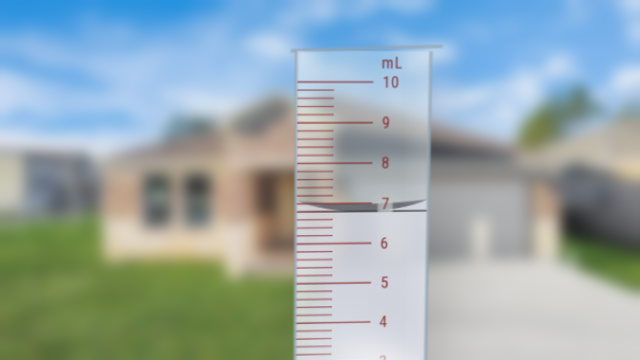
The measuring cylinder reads 6.8; mL
